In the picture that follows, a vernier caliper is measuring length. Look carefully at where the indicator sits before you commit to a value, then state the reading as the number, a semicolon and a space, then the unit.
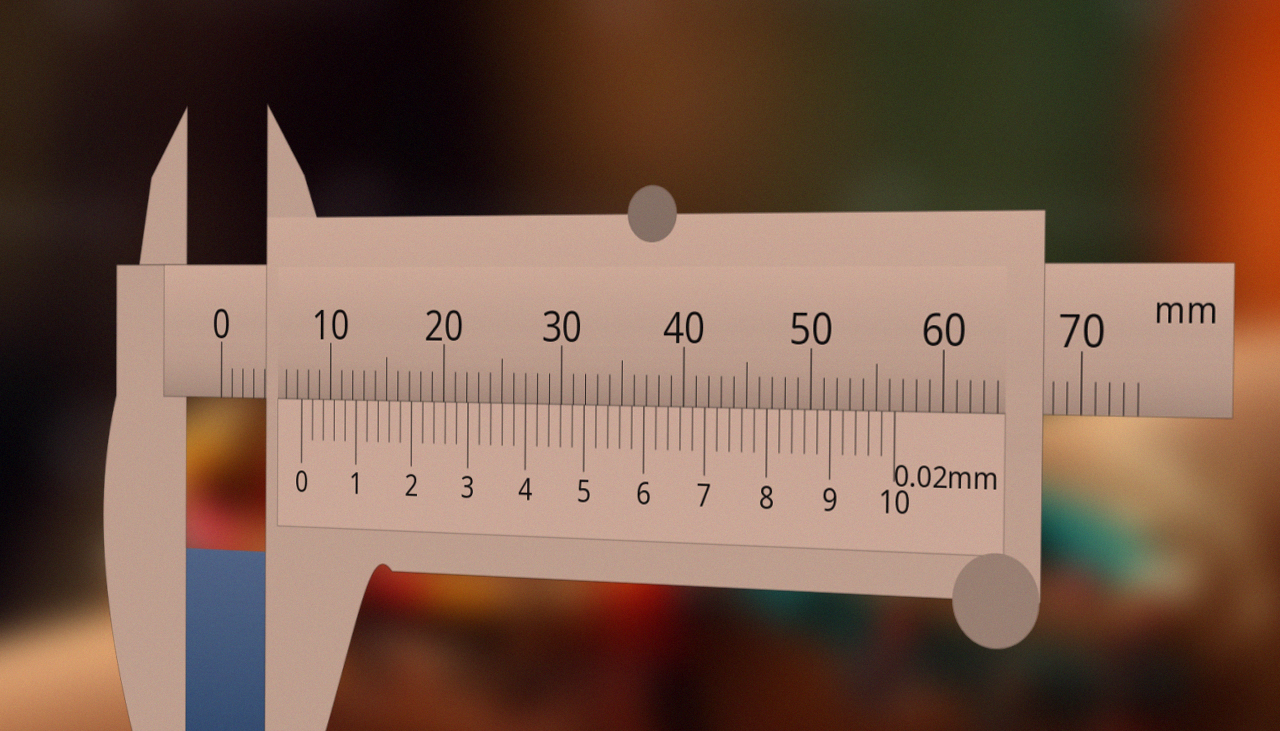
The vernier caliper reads 7.4; mm
